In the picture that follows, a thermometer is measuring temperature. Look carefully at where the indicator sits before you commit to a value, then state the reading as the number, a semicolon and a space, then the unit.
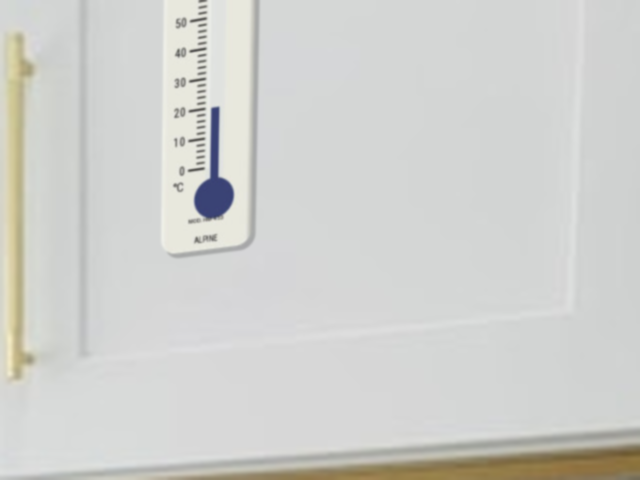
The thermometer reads 20; °C
